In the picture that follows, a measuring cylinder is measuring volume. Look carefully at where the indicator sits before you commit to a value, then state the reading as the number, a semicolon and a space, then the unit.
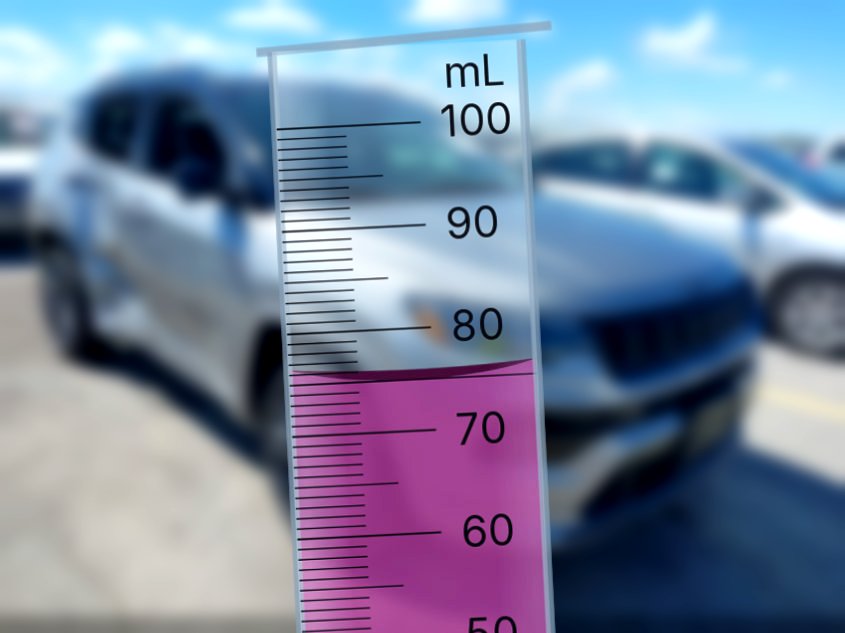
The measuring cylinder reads 75; mL
